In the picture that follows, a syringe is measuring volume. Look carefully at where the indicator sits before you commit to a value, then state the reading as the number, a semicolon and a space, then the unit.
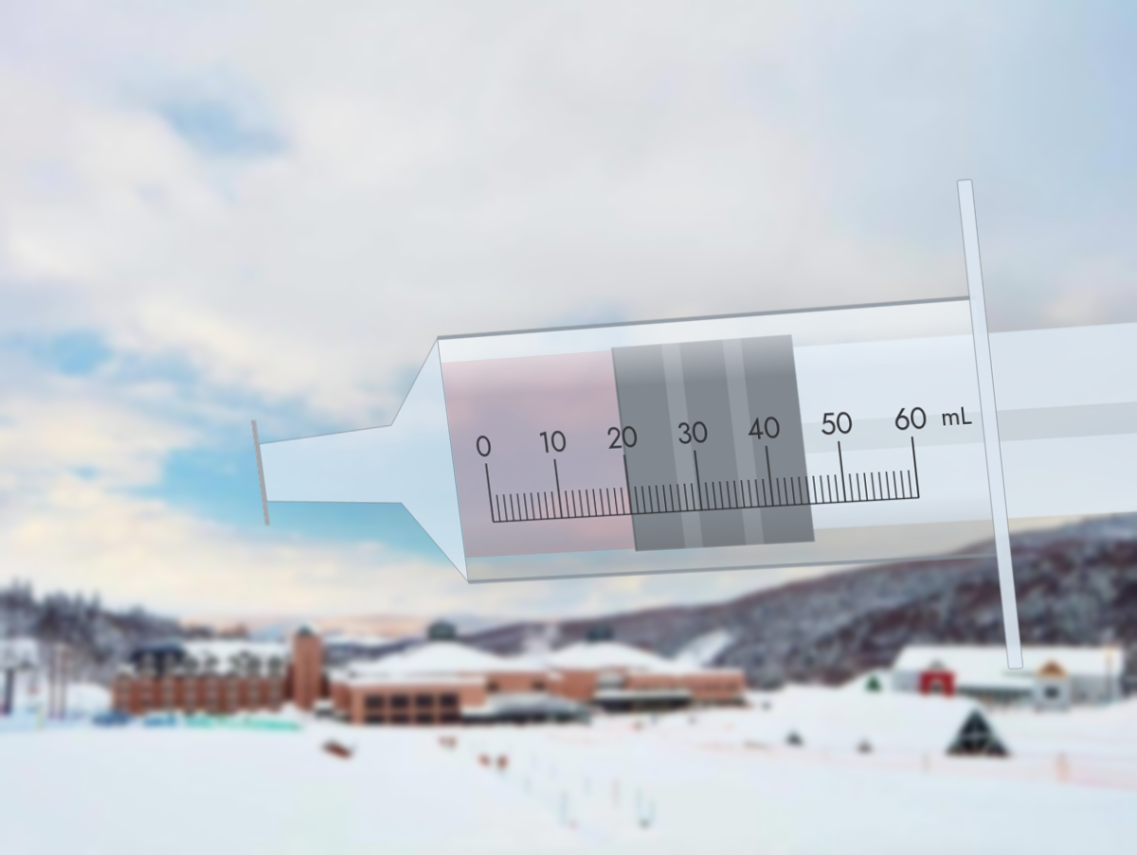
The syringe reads 20; mL
